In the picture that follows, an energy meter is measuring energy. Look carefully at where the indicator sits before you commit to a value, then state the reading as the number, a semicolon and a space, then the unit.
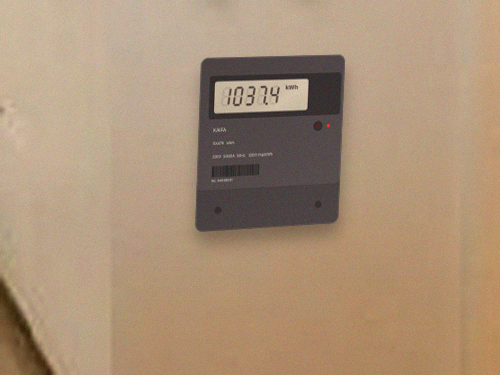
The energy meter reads 1037.4; kWh
